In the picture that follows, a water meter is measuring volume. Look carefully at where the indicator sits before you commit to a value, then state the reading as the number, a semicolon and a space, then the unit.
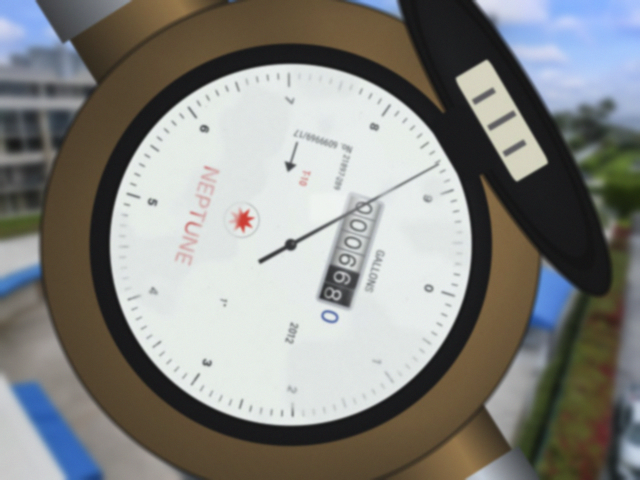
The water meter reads 6678.7; gal
